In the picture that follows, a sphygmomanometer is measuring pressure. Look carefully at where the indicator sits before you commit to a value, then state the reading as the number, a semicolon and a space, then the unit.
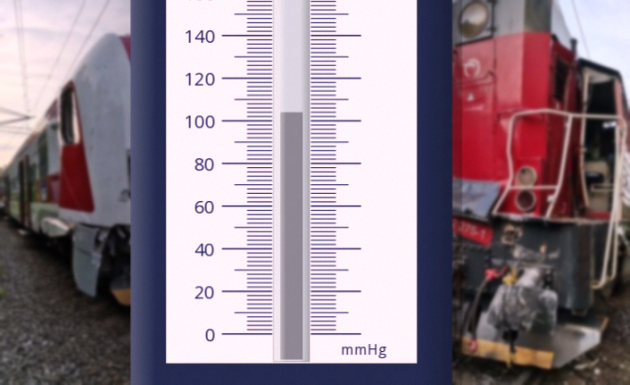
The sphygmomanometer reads 104; mmHg
